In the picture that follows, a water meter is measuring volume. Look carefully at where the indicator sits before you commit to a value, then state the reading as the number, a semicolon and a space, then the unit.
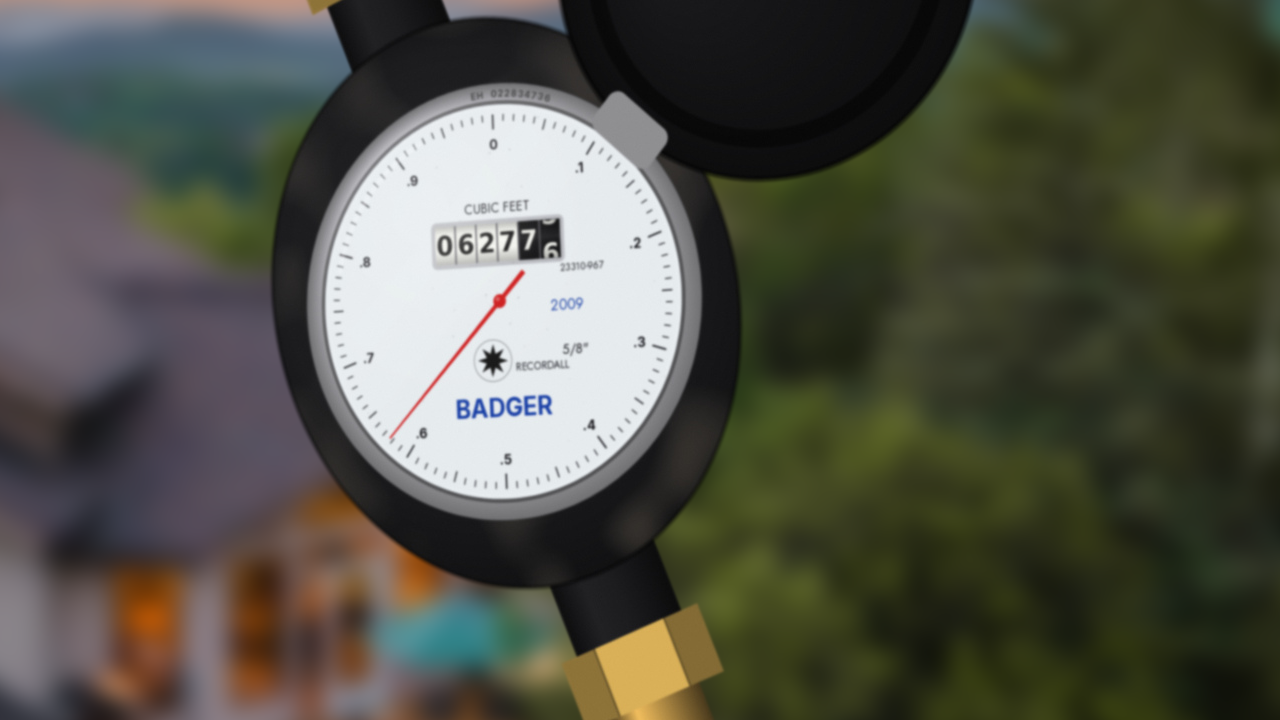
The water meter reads 62775.62; ft³
